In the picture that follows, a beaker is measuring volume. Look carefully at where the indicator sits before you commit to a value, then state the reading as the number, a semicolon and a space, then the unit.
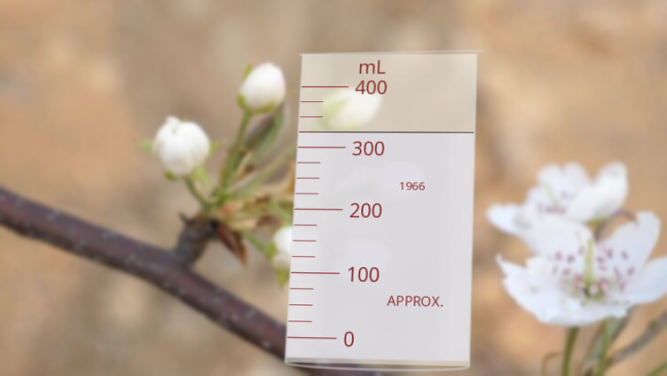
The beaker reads 325; mL
